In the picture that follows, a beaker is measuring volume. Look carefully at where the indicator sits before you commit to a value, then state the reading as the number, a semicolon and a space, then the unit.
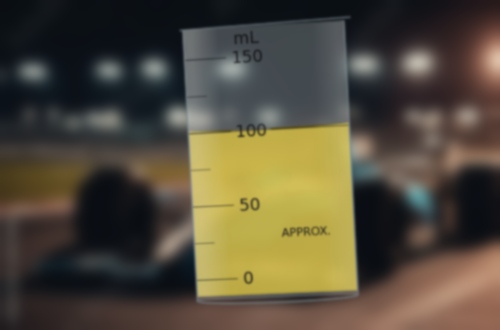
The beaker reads 100; mL
